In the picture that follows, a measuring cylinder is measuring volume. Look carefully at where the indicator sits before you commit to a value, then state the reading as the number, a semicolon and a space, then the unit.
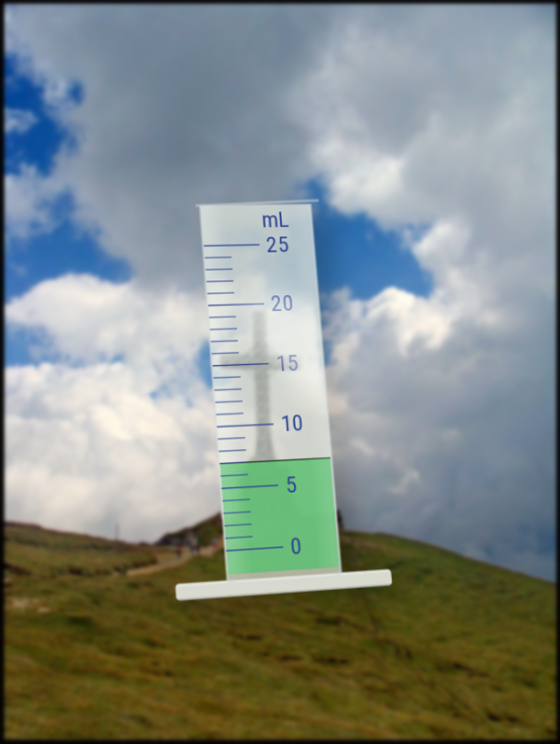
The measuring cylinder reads 7; mL
